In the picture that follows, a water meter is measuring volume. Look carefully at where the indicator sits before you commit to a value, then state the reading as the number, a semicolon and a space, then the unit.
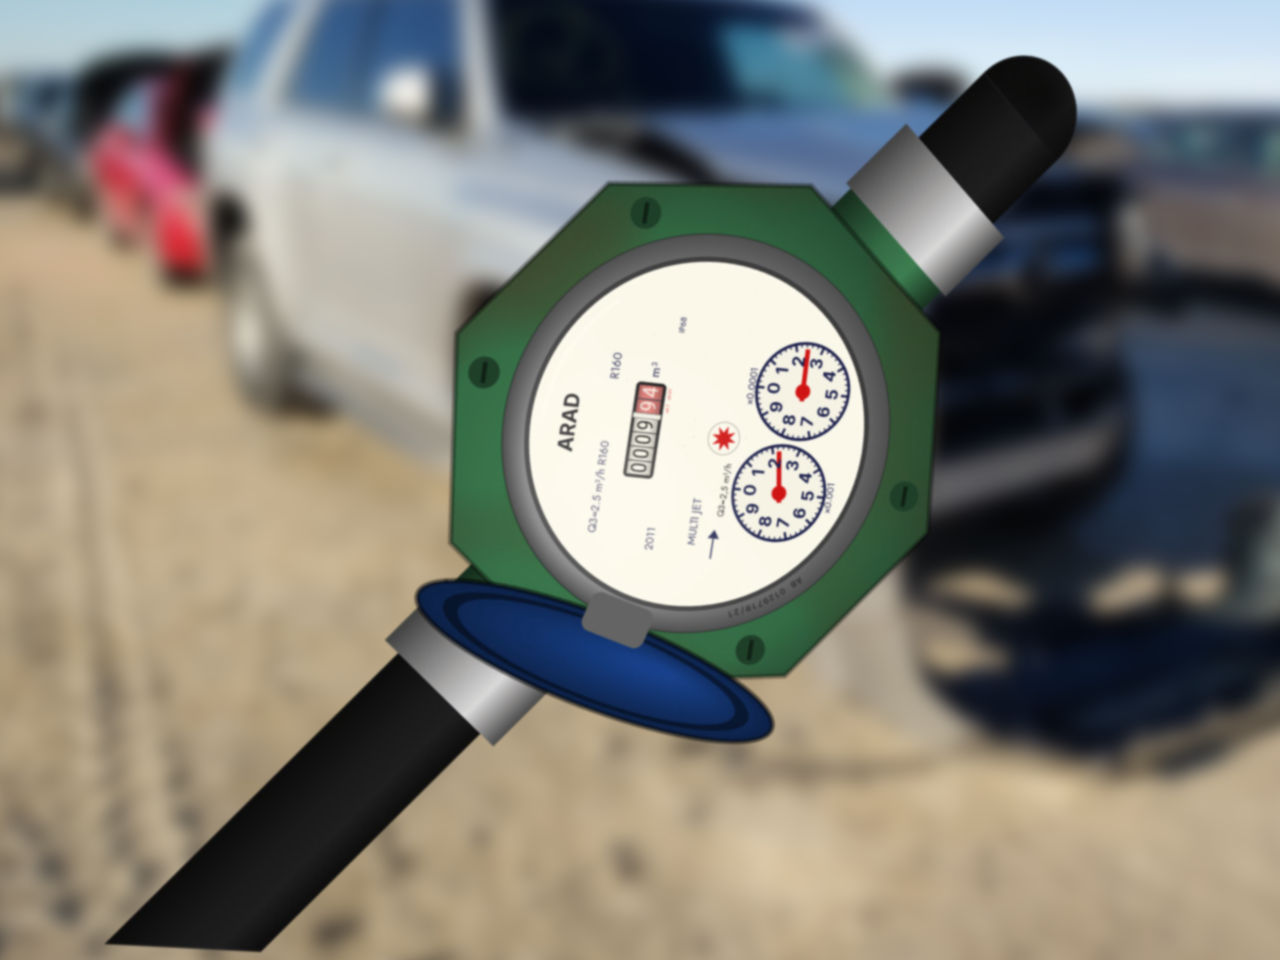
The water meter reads 9.9422; m³
